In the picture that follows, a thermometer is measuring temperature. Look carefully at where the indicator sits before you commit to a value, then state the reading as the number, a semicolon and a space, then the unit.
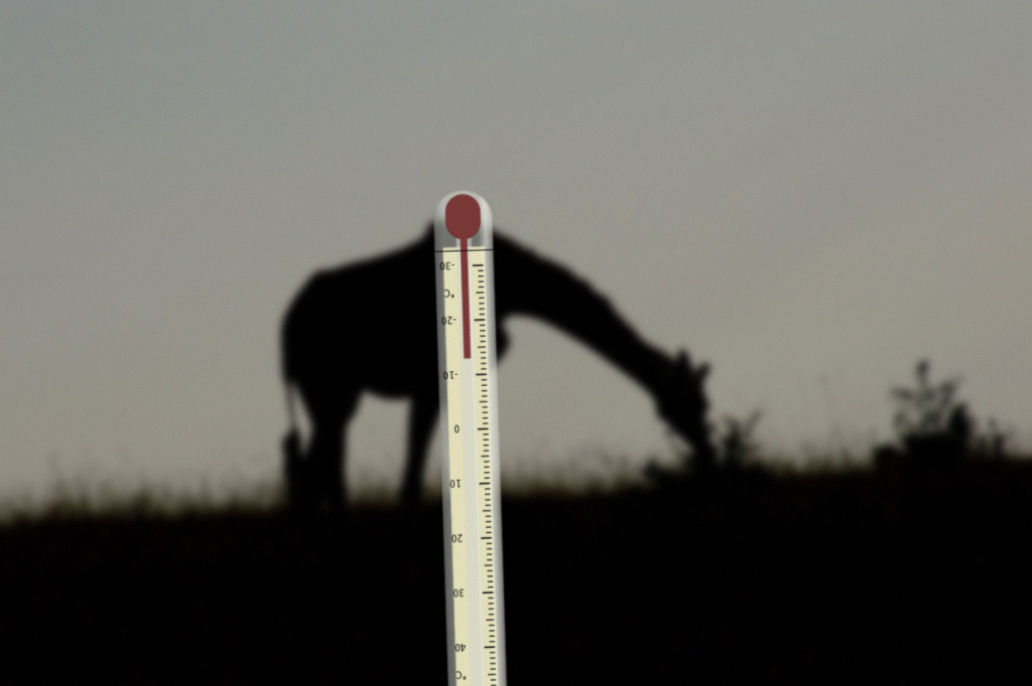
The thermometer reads -13; °C
